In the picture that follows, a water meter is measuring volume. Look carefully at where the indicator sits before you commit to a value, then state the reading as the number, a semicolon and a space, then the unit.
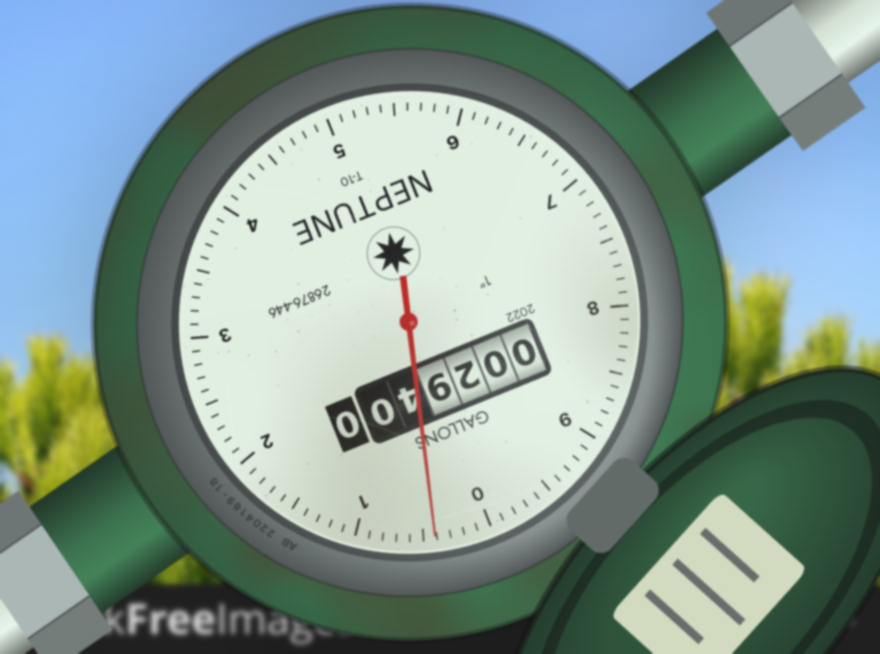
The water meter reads 29400.4; gal
